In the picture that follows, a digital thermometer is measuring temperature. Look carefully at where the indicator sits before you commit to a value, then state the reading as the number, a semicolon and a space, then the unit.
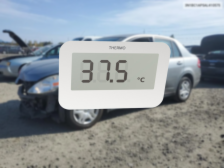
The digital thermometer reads 37.5; °C
